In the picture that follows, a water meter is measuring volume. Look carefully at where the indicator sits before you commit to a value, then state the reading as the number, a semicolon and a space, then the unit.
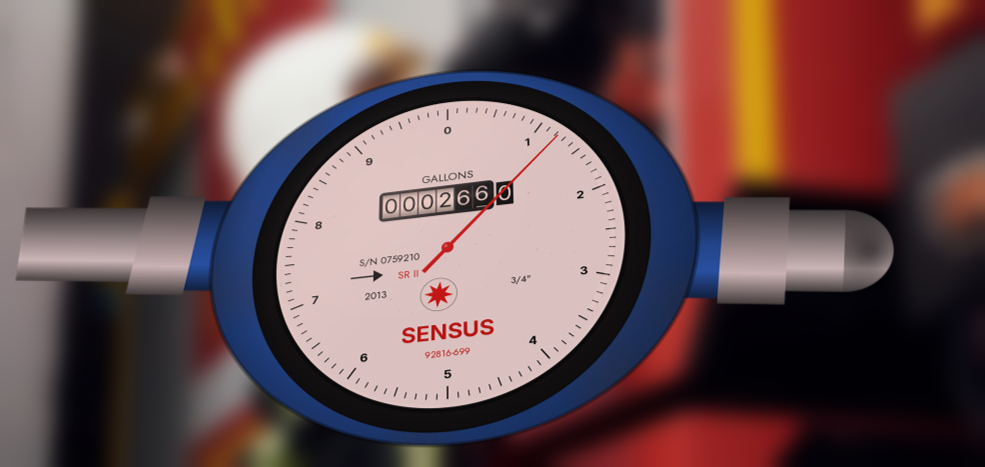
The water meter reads 2661.2; gal
